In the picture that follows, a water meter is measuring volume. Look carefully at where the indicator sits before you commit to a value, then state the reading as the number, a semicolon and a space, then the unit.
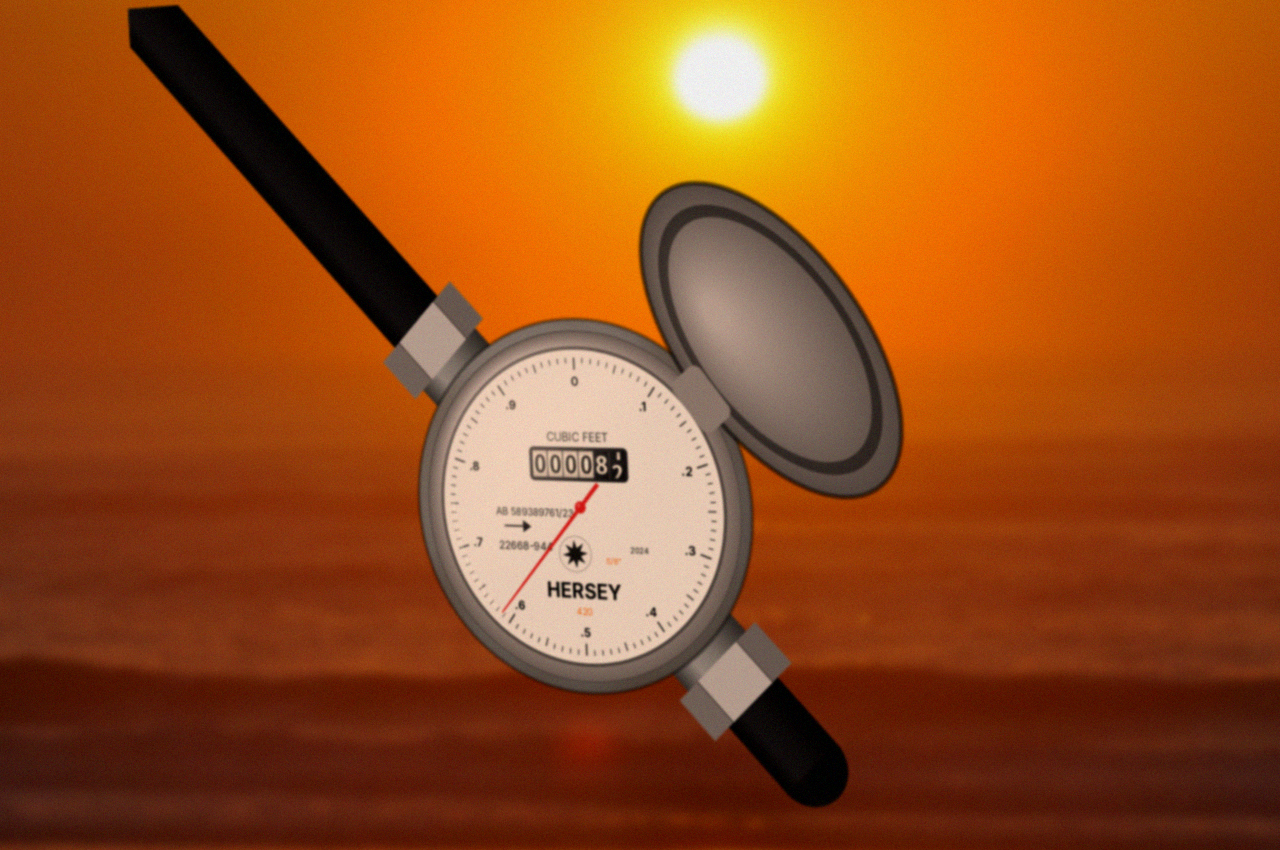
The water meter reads 81.61; ft³
